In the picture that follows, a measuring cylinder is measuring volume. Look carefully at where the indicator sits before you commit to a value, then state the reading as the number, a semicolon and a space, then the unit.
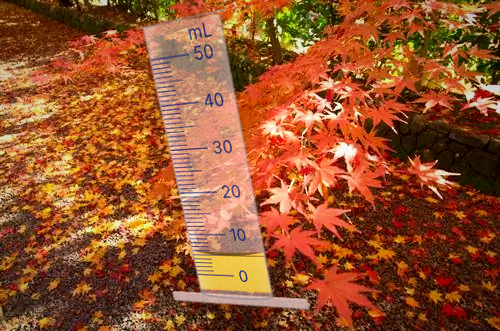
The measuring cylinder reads 5; mL
